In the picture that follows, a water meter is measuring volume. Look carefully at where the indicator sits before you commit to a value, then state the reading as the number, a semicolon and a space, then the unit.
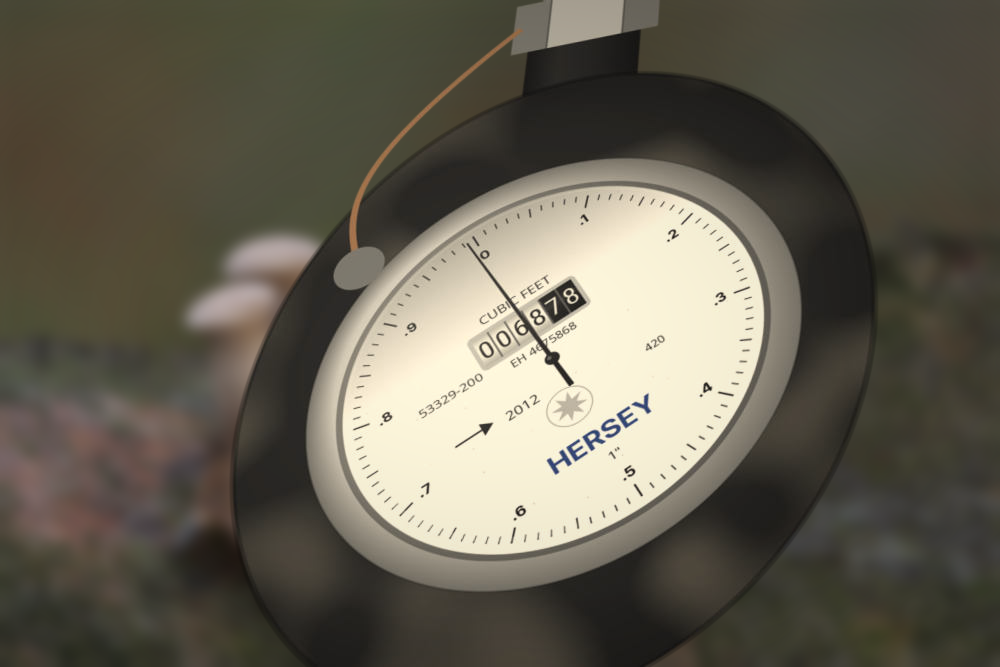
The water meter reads 6877.99; ft³
